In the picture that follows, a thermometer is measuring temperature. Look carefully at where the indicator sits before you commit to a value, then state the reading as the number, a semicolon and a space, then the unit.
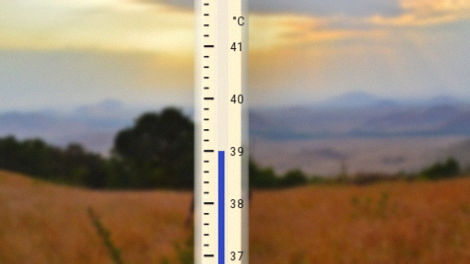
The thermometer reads 39; °C
